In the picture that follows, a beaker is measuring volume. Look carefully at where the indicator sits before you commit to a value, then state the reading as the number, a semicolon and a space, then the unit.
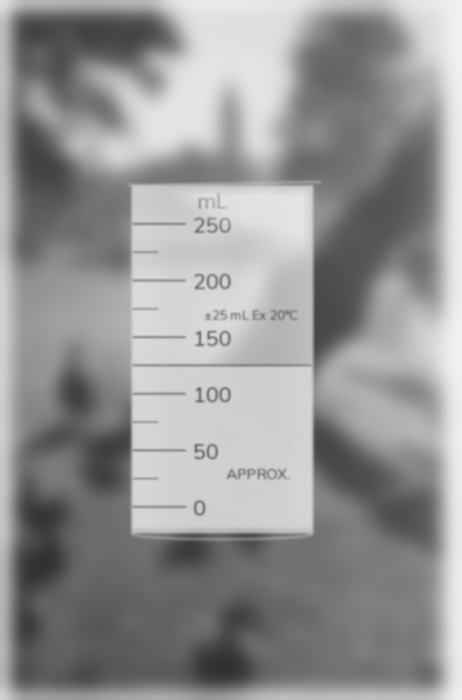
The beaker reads 125; mL
